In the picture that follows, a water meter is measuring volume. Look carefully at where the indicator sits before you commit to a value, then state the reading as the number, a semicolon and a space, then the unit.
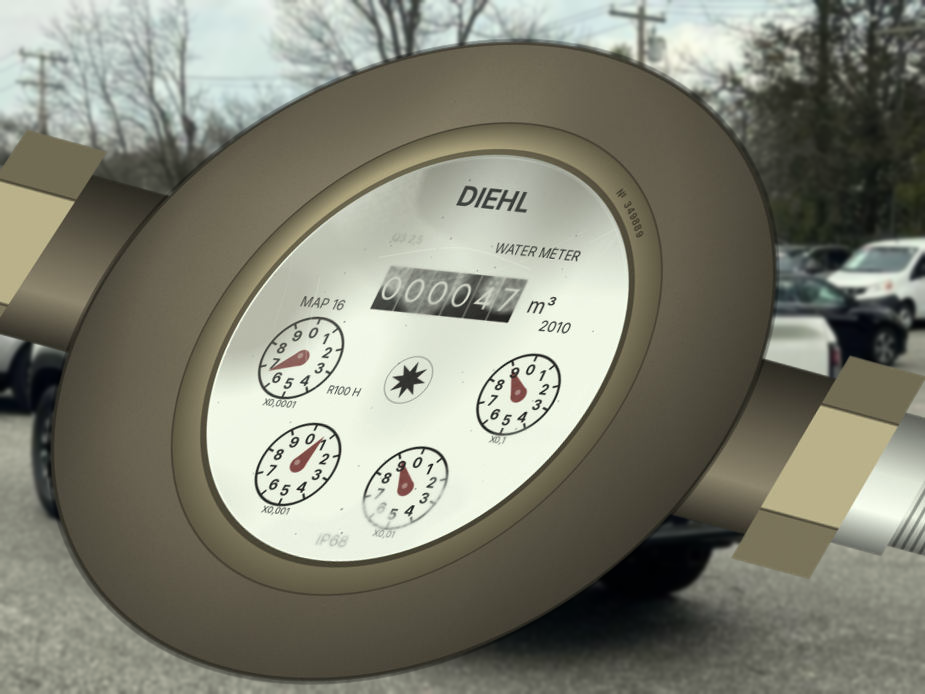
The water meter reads 47.8906; m³
